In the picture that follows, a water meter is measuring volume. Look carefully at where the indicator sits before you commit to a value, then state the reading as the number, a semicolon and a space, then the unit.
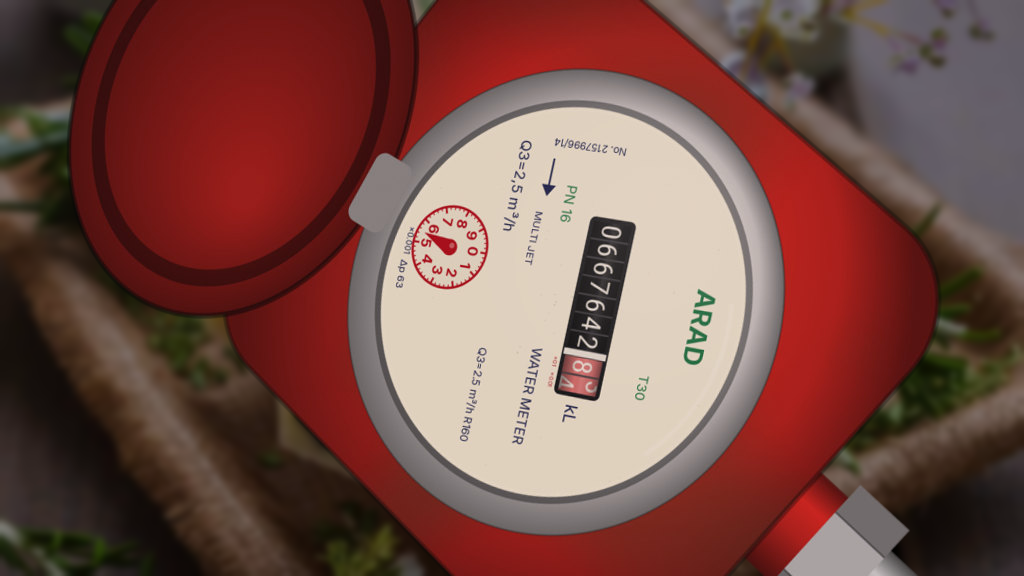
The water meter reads 667642.835; kL
